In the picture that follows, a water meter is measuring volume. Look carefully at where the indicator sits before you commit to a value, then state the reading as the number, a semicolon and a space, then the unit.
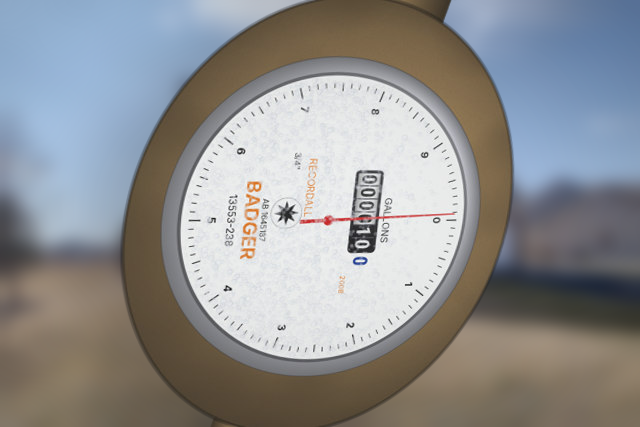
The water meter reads 99.9; gal
